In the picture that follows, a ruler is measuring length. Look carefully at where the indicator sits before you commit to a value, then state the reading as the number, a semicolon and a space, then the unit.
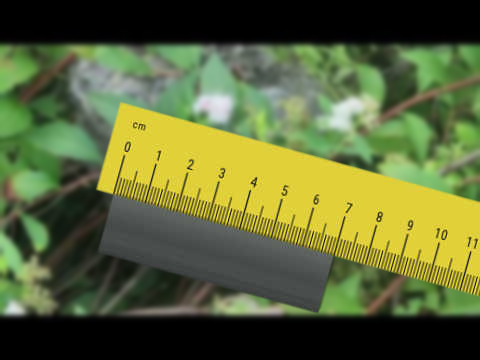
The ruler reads 7; cm
